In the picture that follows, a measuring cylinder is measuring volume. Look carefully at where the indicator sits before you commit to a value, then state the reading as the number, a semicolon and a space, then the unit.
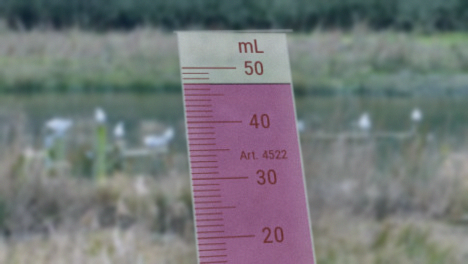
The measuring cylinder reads 47; mL
